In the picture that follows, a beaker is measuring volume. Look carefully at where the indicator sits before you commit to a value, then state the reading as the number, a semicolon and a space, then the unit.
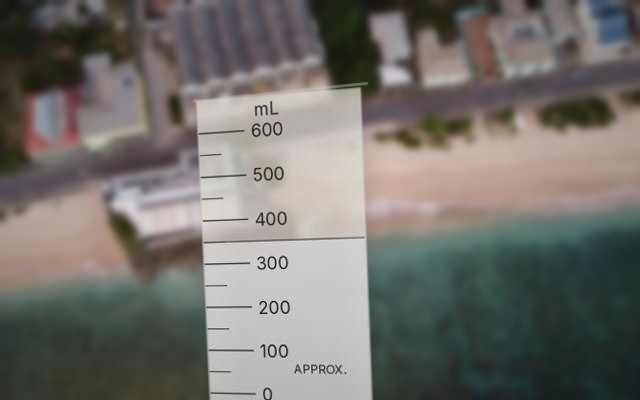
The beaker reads 350; mL
